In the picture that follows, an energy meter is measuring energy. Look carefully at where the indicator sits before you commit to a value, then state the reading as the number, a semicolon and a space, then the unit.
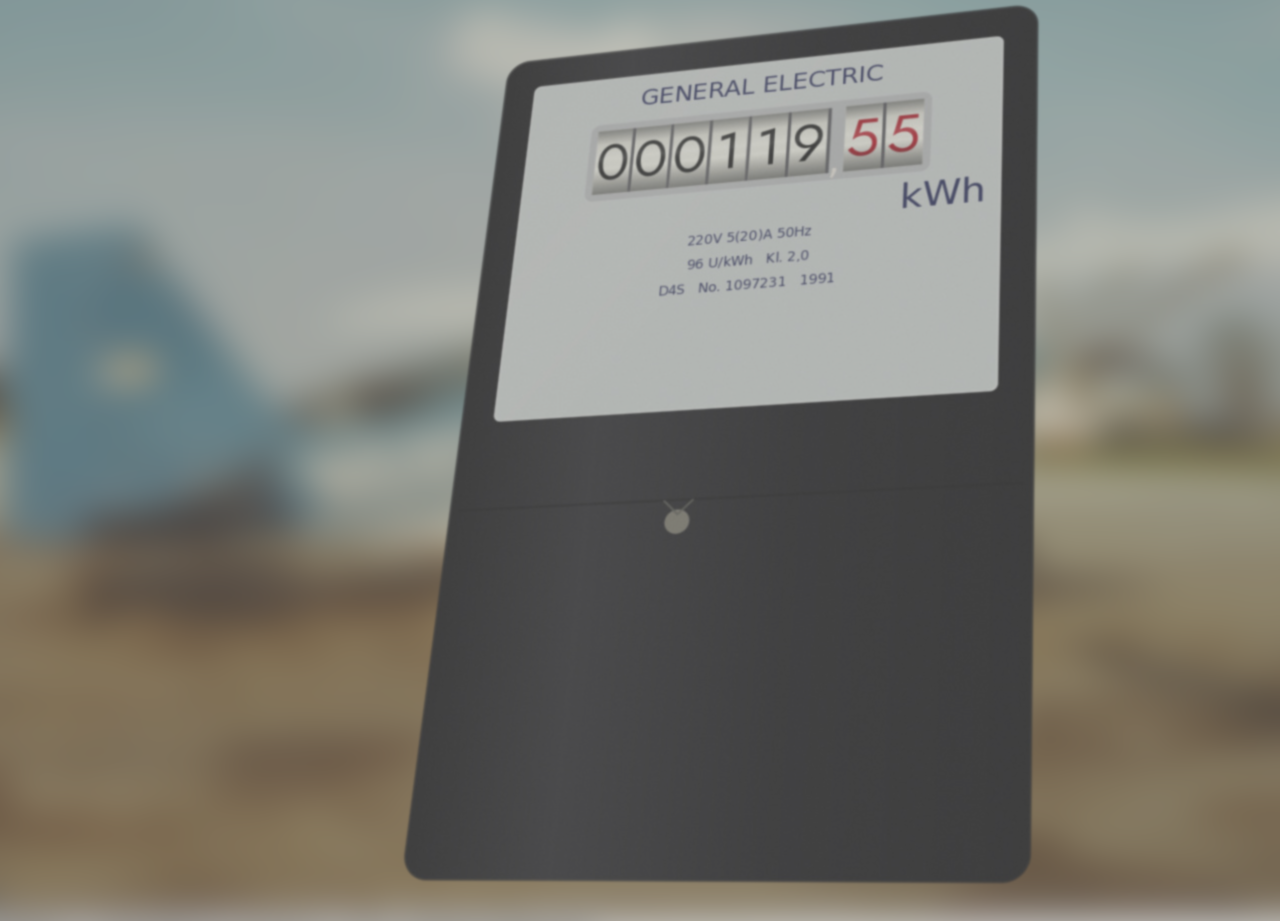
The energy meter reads 119.55; kWh
